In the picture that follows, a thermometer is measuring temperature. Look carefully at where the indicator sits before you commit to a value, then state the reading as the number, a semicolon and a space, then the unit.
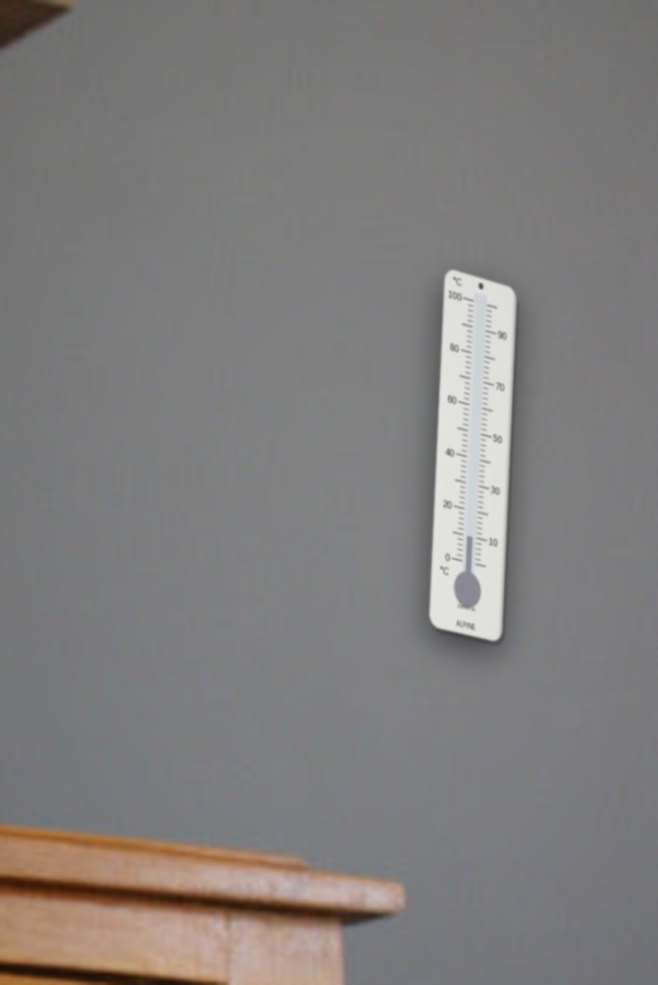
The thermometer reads 10; °C
